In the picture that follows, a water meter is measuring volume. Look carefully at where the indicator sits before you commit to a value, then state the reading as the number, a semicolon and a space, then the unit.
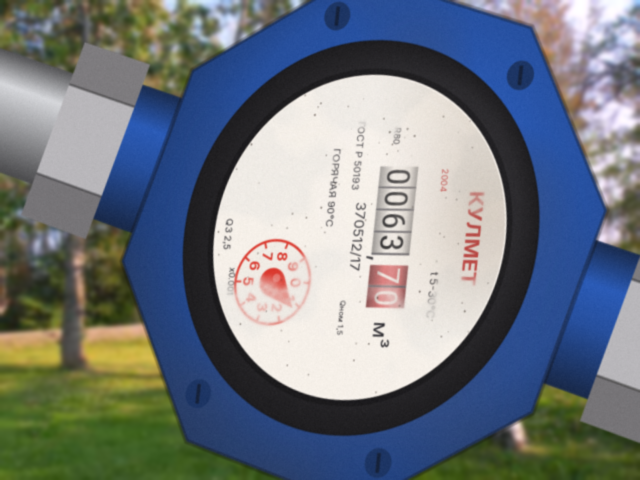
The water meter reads 63.701; m³
